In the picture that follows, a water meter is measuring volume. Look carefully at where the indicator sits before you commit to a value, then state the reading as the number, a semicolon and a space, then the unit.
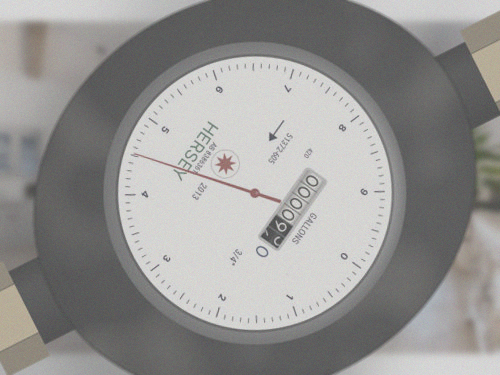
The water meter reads 954.5; gal
